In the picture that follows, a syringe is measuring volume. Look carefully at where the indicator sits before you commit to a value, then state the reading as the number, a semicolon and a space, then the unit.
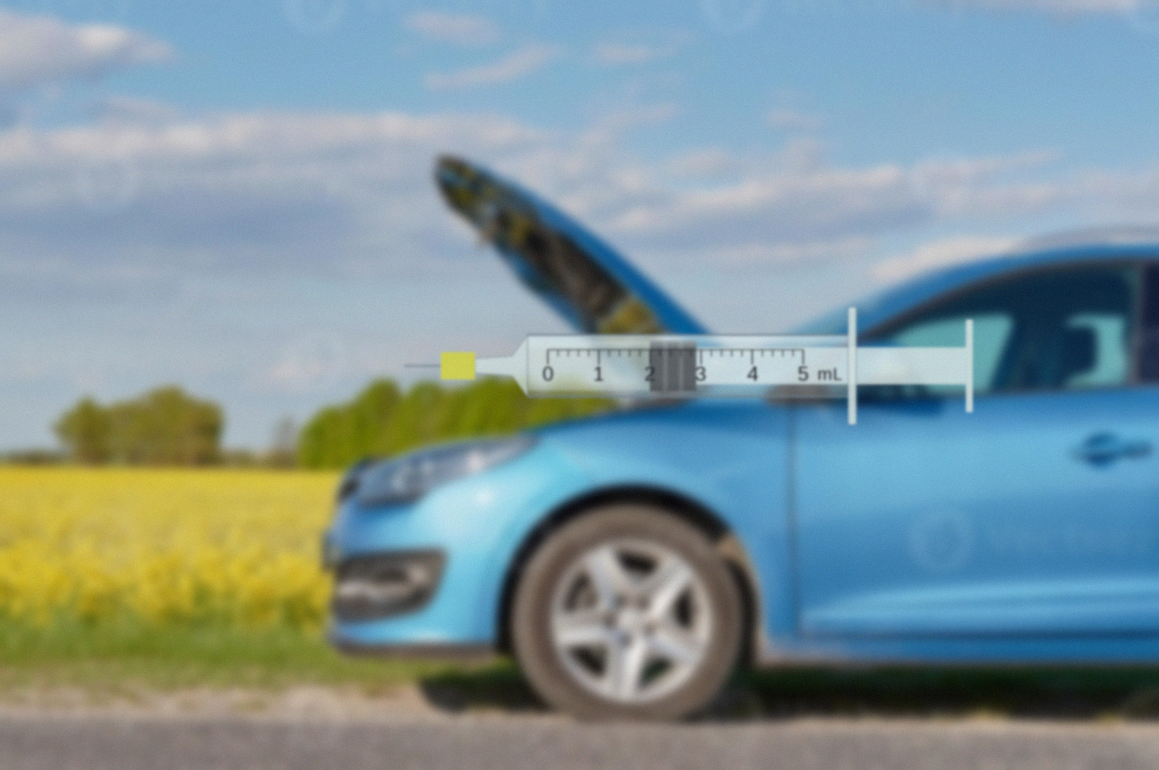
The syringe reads 2; mL
